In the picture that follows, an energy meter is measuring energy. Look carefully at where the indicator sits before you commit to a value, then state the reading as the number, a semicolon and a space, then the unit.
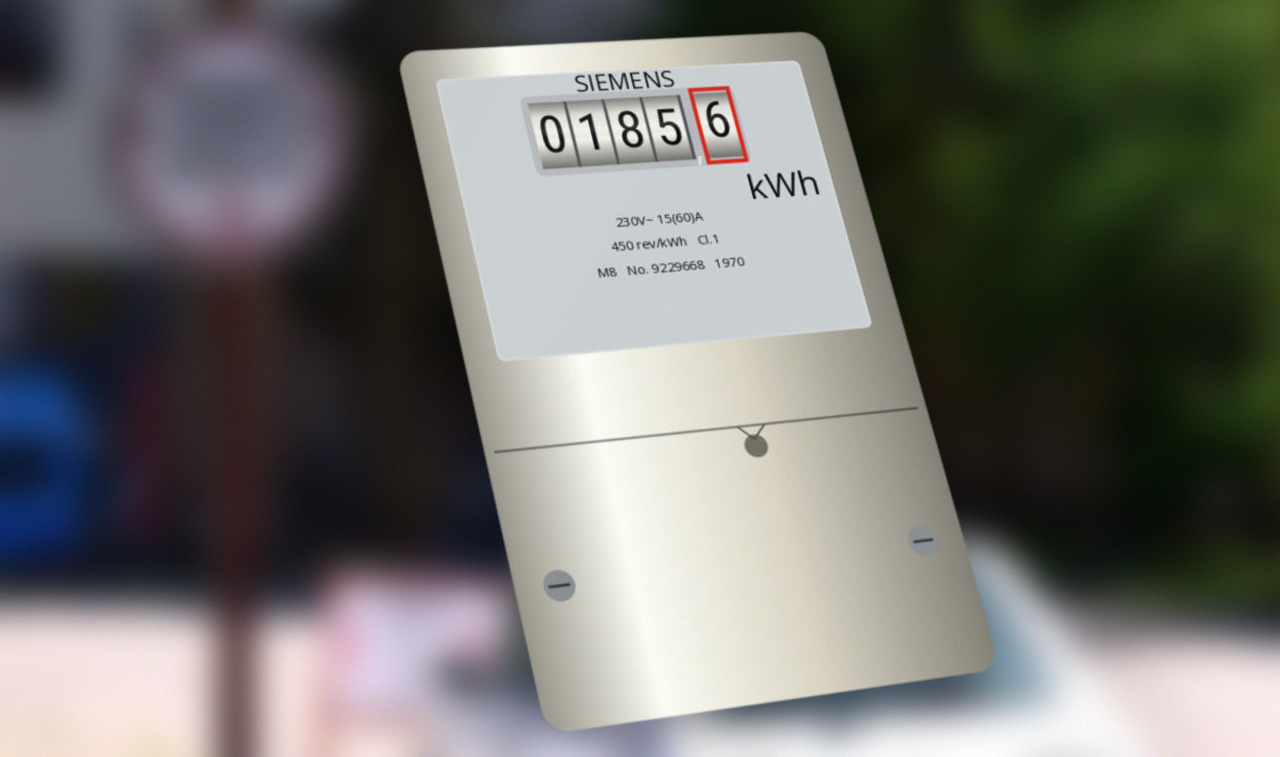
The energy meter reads 185.6; kWh
